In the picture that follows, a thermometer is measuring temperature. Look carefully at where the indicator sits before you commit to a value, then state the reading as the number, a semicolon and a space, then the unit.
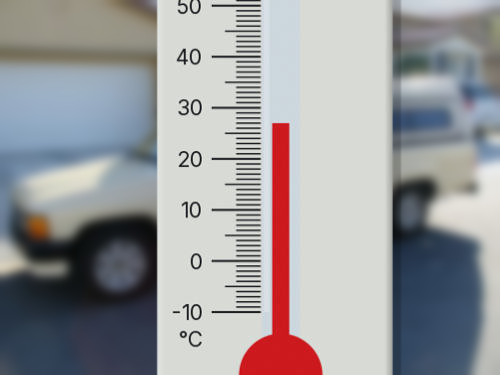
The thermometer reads 27; °C
